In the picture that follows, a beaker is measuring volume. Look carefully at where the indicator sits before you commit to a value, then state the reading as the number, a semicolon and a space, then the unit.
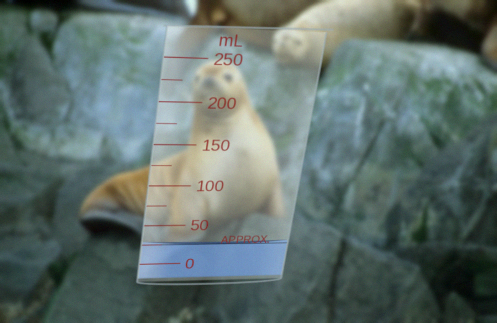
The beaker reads 25; mL
